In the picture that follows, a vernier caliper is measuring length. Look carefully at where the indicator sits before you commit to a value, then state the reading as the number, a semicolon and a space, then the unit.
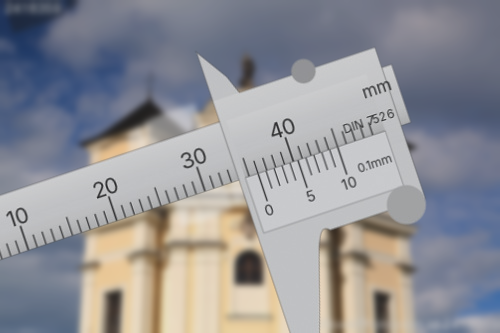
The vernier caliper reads 36.0; mm
